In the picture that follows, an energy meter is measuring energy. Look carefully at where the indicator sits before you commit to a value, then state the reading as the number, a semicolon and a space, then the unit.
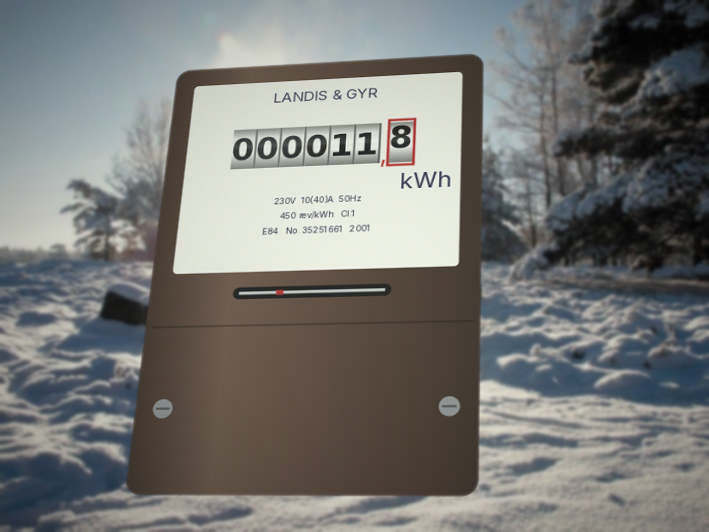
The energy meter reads 11.8; kWh
